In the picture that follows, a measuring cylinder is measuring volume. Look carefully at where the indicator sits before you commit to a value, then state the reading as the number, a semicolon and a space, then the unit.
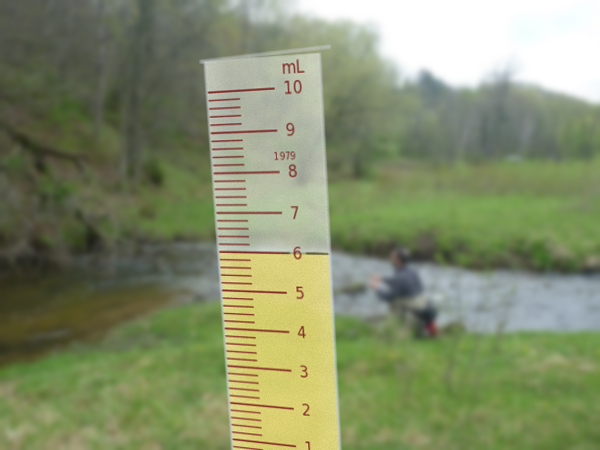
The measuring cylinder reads 6; mL
